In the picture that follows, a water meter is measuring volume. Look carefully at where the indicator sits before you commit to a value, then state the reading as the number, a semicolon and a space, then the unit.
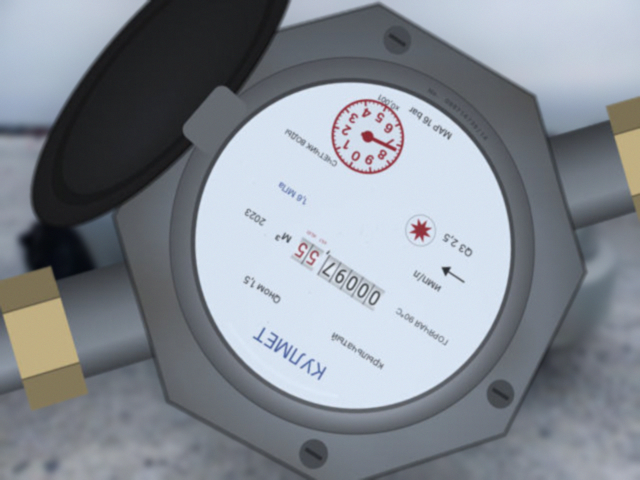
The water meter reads 97.557; m³
